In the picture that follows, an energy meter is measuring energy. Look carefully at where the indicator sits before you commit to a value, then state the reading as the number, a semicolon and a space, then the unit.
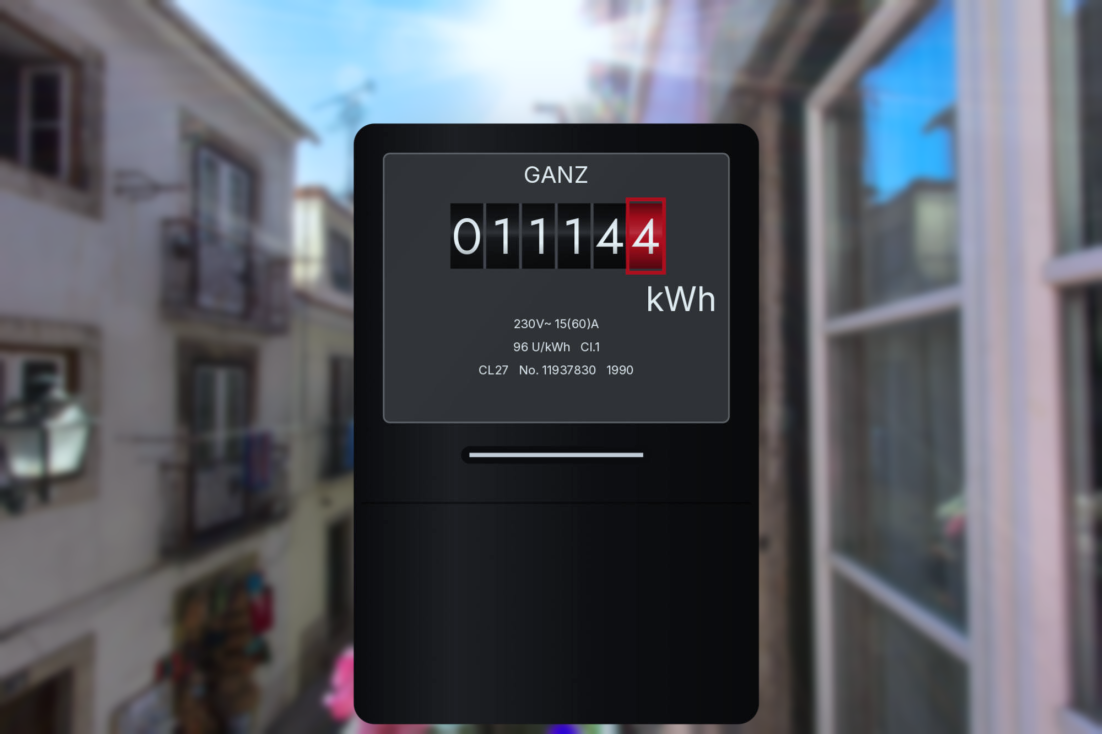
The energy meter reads 1114.4; kWh
